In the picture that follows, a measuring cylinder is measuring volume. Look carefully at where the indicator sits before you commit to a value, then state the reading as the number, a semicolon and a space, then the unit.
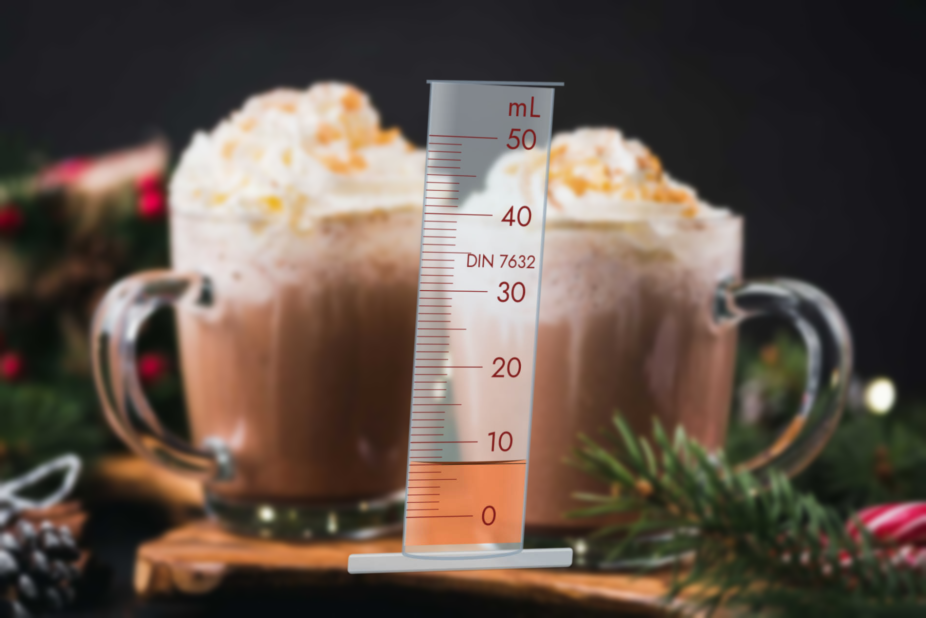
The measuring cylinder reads 7; mL
